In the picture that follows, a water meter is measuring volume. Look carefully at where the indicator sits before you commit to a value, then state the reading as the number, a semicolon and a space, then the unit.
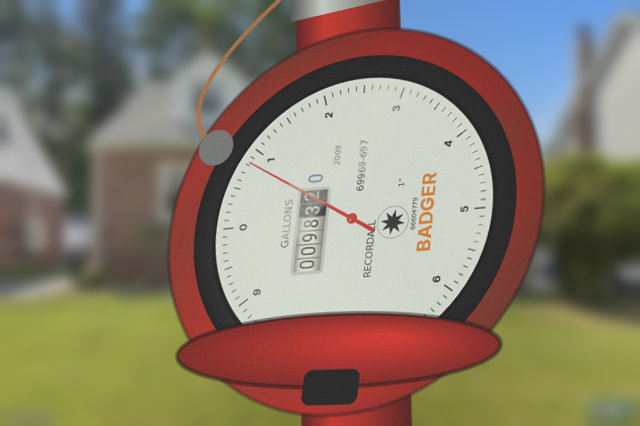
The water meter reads 98320.8; gal
